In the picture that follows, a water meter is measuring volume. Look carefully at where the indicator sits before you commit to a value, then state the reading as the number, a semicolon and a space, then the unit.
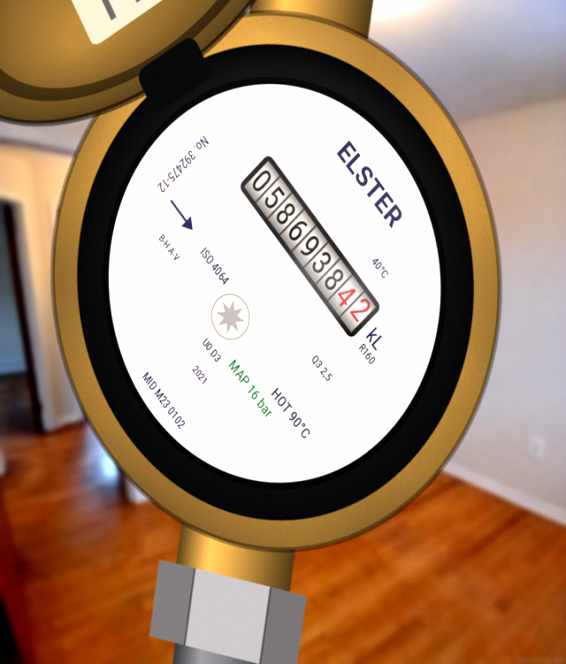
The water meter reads 586938.42; kL
